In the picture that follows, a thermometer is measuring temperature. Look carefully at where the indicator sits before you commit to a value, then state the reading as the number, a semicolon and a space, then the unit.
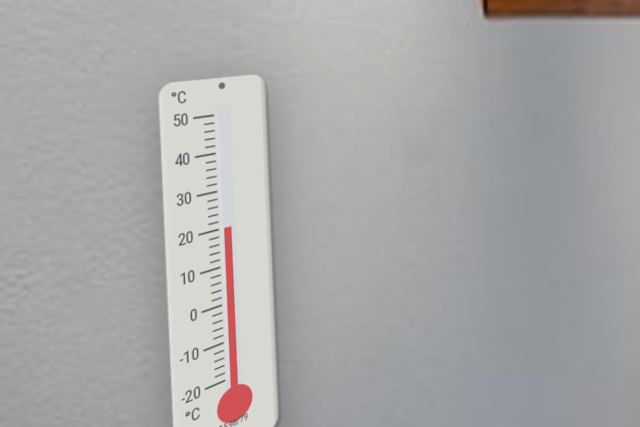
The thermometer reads 20; °C
